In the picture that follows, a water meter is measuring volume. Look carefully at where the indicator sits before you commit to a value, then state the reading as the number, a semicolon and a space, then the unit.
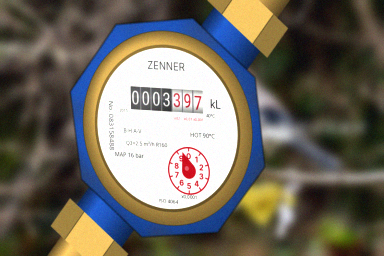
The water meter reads 3.3969; kL
